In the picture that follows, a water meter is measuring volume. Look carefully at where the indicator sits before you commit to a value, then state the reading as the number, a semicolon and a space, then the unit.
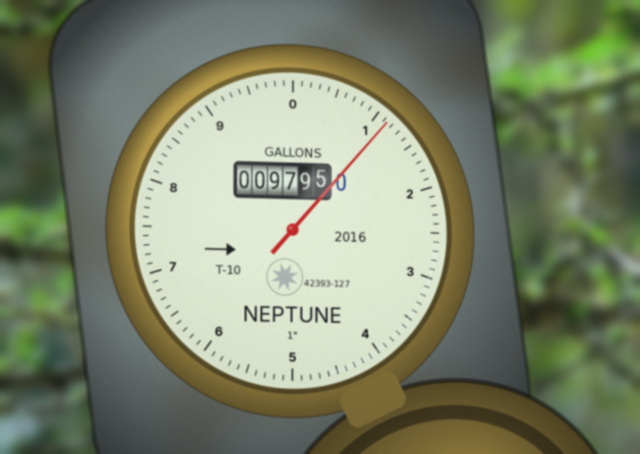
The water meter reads 97951.1; gal
